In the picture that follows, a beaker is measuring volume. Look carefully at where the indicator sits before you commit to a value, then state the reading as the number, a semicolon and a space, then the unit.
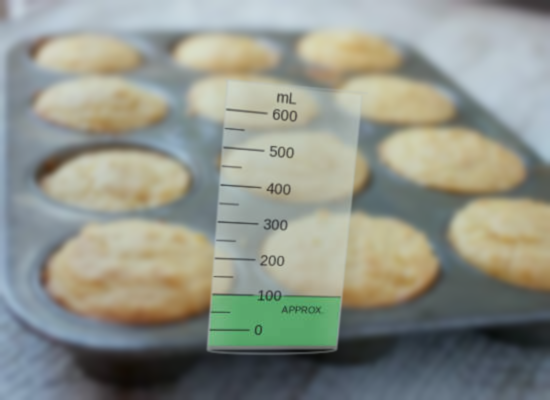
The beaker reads 100; mL
